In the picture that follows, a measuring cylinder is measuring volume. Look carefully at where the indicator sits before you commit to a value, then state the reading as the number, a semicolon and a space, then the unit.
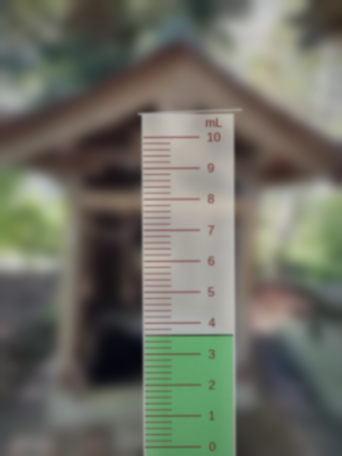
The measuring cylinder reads 3.6; mL
